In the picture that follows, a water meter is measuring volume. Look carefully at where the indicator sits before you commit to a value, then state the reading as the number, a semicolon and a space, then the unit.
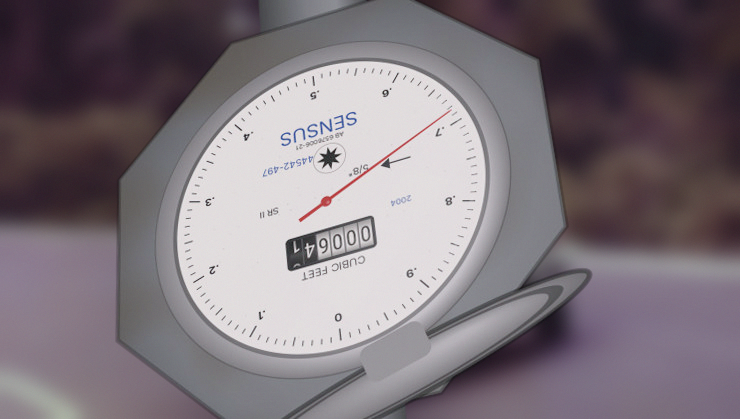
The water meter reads 640.68; ft³
